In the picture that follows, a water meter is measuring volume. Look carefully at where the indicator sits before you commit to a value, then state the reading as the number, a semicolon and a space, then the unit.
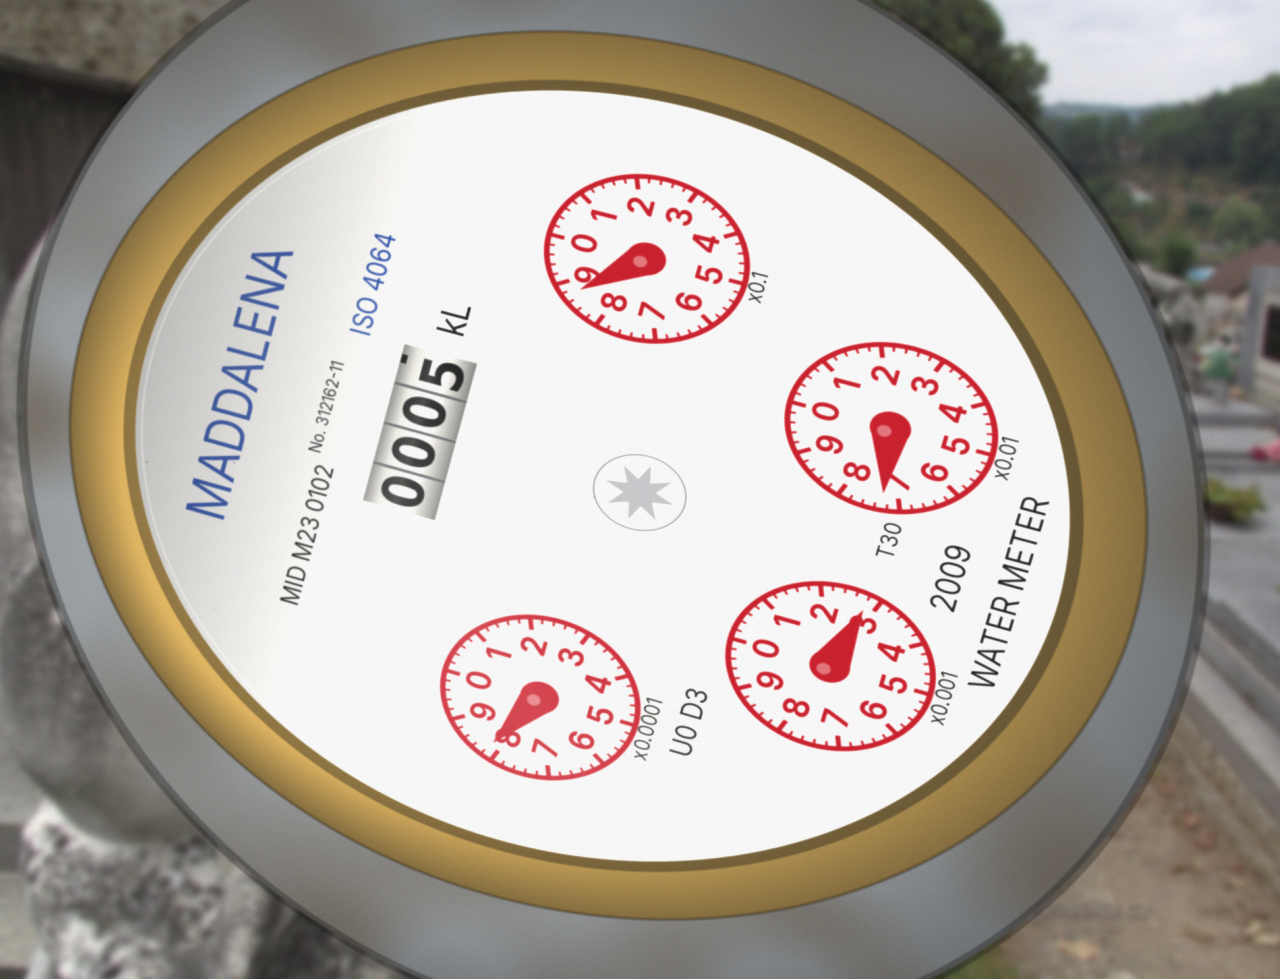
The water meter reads 4.8728; kL
